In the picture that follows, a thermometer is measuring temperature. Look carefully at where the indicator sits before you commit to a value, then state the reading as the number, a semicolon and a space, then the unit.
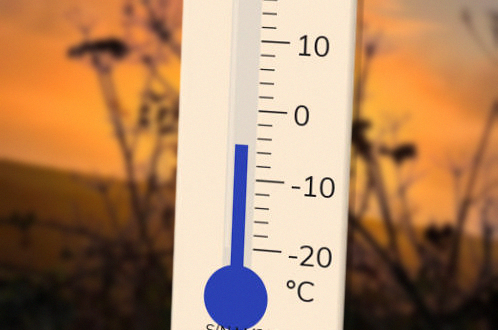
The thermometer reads -5; °C
